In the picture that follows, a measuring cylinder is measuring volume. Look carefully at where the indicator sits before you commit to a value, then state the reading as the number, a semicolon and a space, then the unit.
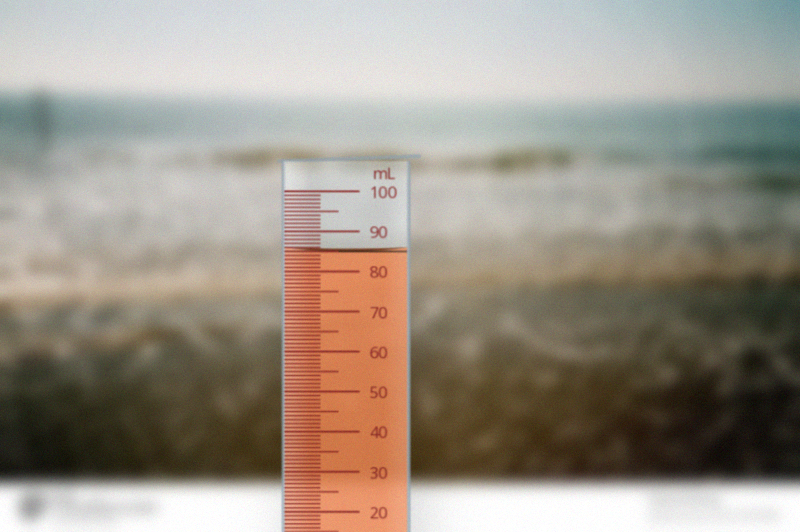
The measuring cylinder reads 85; mL
